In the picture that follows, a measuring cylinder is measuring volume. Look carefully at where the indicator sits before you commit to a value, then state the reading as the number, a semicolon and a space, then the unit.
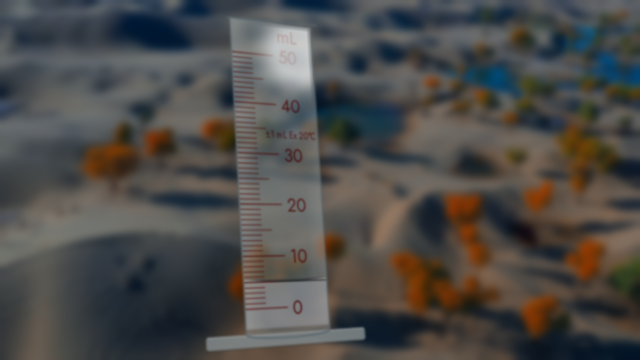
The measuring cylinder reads 5; mL
